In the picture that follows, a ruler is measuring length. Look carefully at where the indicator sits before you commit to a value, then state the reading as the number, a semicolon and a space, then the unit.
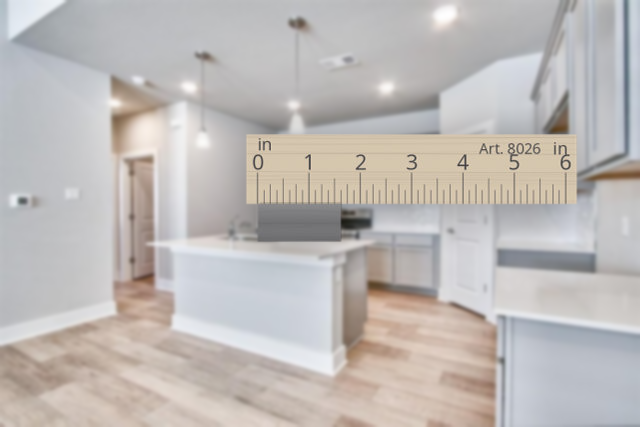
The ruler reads 1.625; in
